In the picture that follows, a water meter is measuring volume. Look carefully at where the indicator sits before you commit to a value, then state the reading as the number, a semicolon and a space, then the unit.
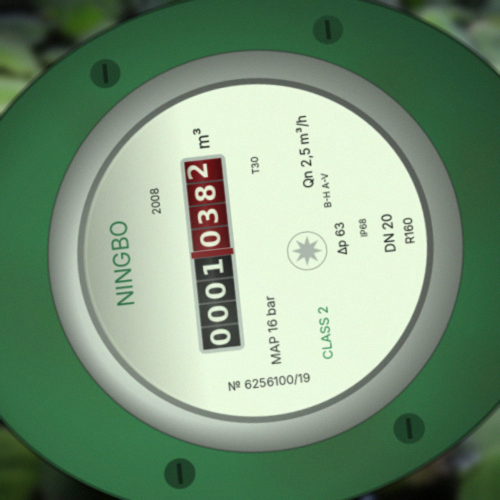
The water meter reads 1.0382; m³
